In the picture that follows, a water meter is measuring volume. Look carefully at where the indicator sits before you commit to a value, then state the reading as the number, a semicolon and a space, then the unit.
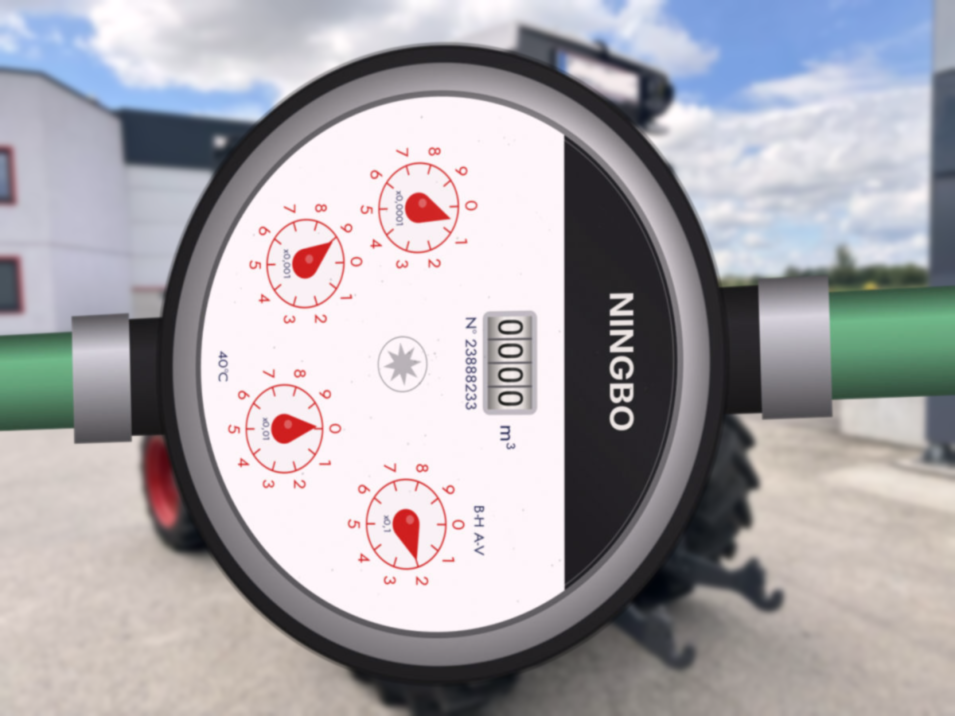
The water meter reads 0.1990; m³
